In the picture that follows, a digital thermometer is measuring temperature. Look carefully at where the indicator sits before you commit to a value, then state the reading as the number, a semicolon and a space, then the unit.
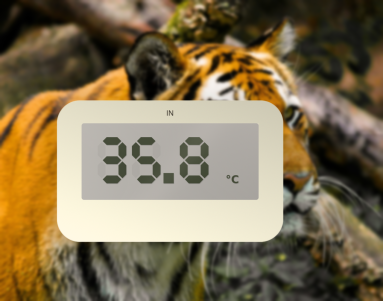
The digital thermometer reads 35.8; °C
